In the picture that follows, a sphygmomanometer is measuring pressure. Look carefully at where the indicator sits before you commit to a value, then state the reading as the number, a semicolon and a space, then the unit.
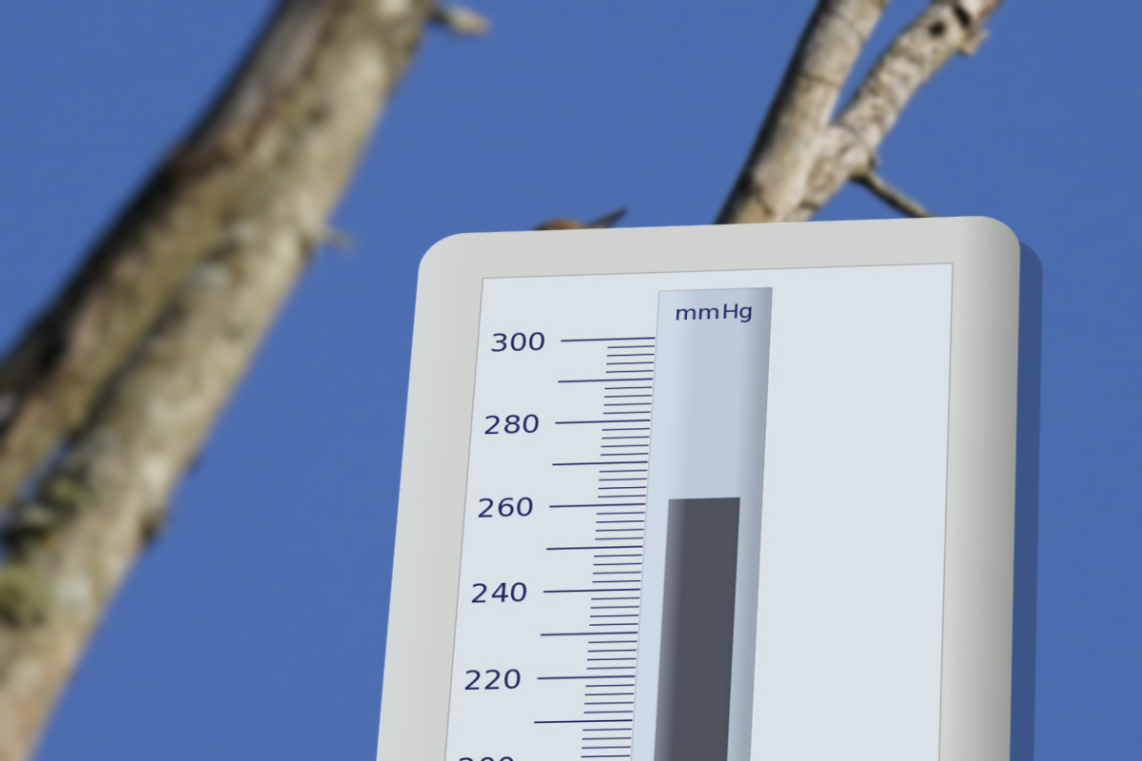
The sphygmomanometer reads 261; mmHg
